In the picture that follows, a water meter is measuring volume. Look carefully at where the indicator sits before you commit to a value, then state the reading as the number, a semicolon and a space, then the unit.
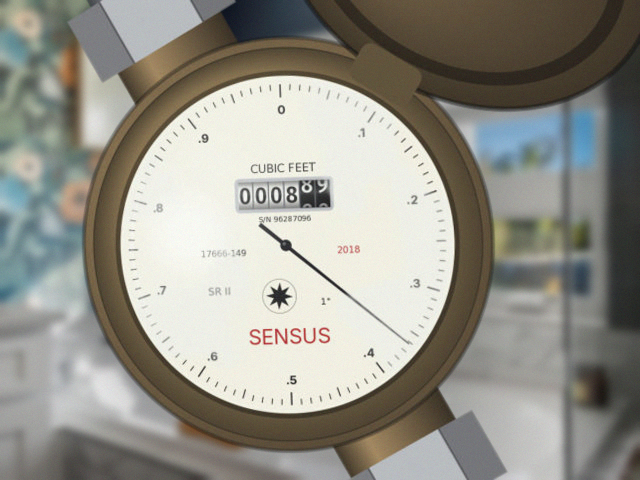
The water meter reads 889.36; ft³
